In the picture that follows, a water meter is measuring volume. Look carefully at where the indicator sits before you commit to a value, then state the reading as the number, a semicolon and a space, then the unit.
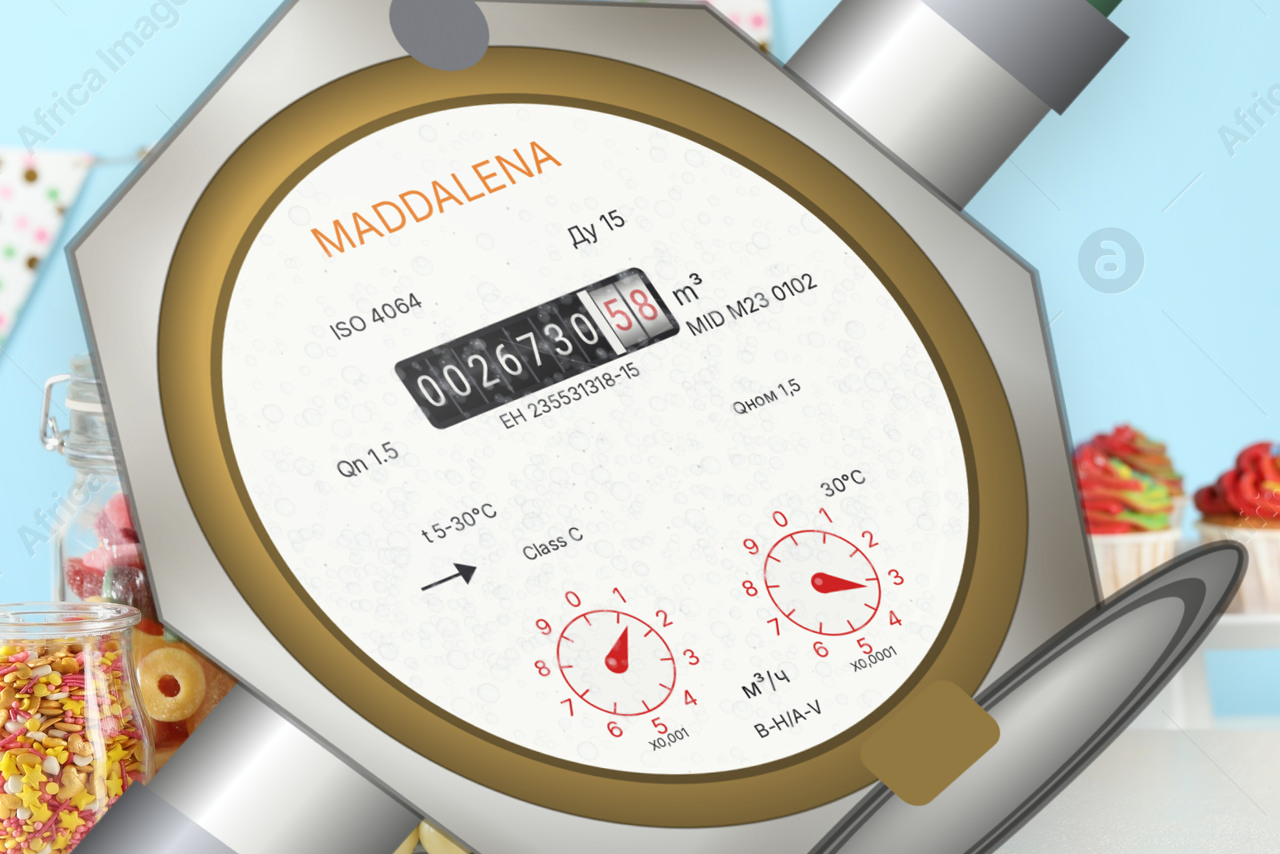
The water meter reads 26730.5813; m³
